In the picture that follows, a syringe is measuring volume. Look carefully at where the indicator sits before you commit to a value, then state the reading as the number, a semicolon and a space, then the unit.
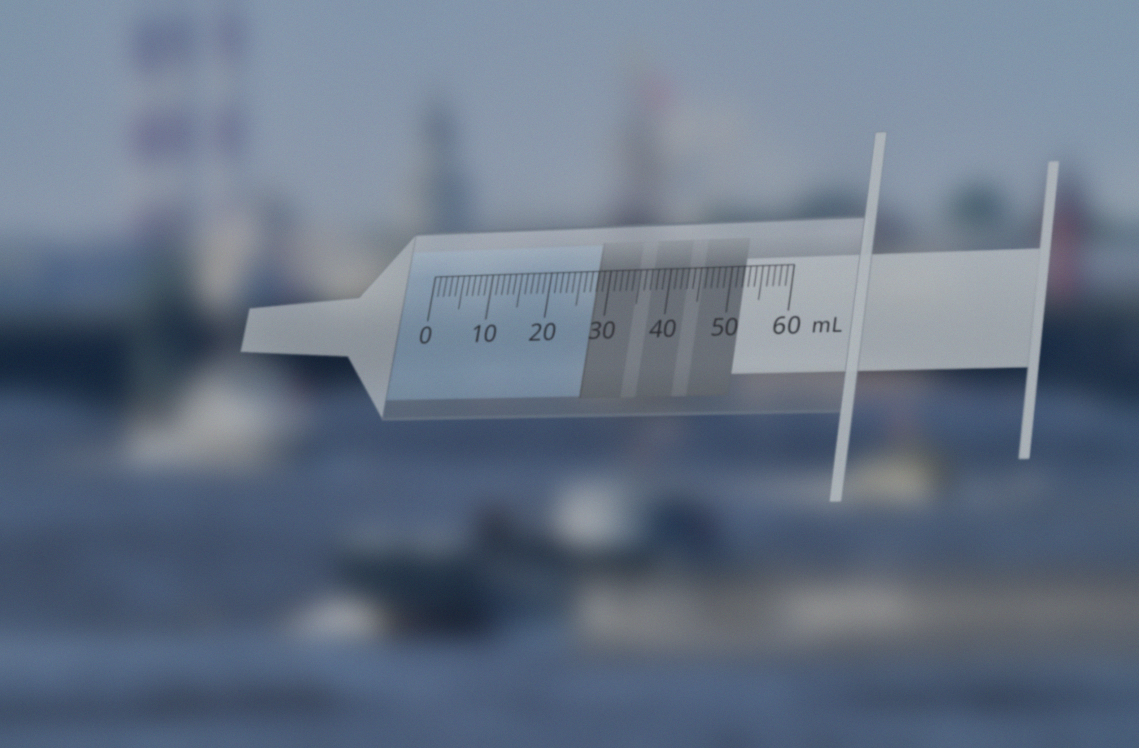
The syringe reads 28; mL
